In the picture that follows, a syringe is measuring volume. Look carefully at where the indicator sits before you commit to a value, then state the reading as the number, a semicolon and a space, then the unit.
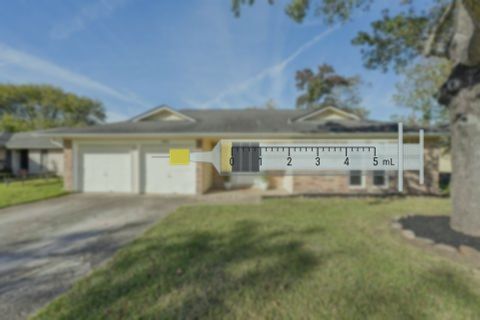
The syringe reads 0; mL
